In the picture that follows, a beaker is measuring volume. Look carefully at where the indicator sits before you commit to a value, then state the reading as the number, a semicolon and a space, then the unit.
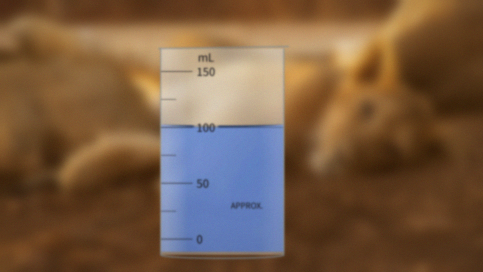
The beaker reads 100; mL
